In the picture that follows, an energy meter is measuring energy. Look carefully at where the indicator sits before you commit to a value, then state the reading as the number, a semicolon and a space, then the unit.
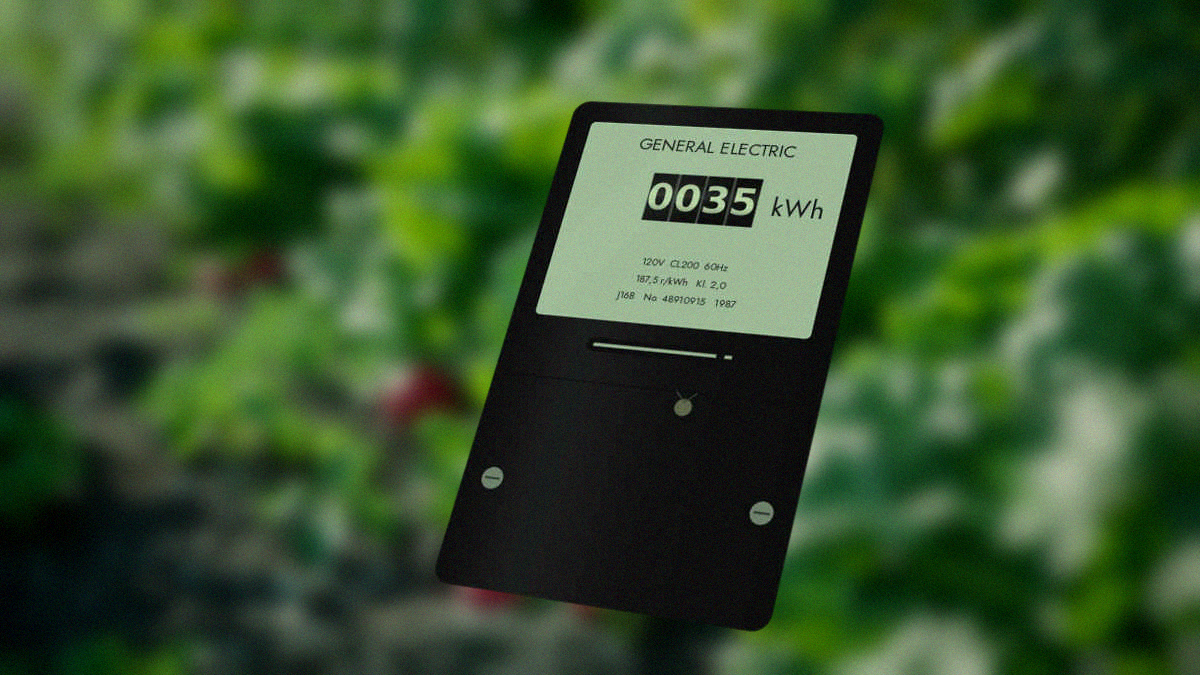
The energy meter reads 35; kWh
